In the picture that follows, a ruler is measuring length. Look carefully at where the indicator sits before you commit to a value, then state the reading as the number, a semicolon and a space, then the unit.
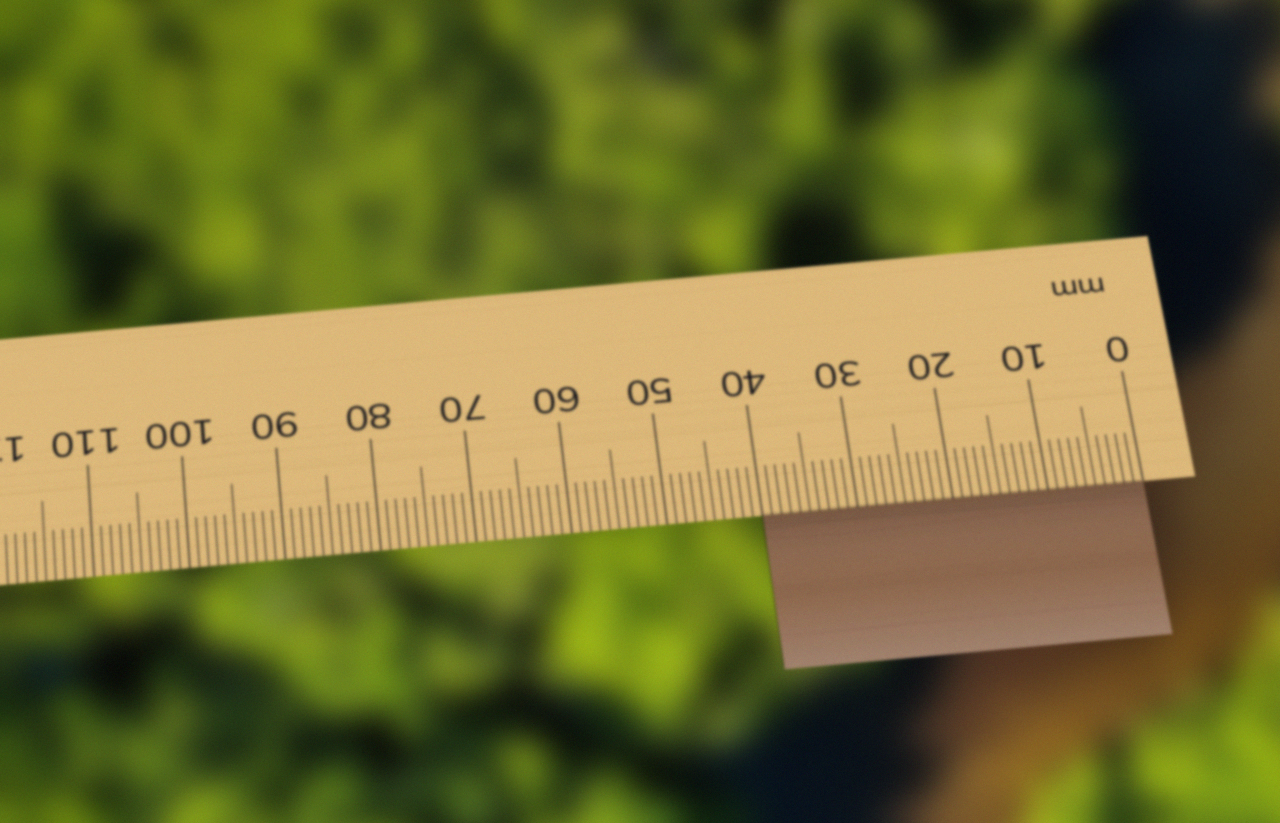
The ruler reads 40; mm
